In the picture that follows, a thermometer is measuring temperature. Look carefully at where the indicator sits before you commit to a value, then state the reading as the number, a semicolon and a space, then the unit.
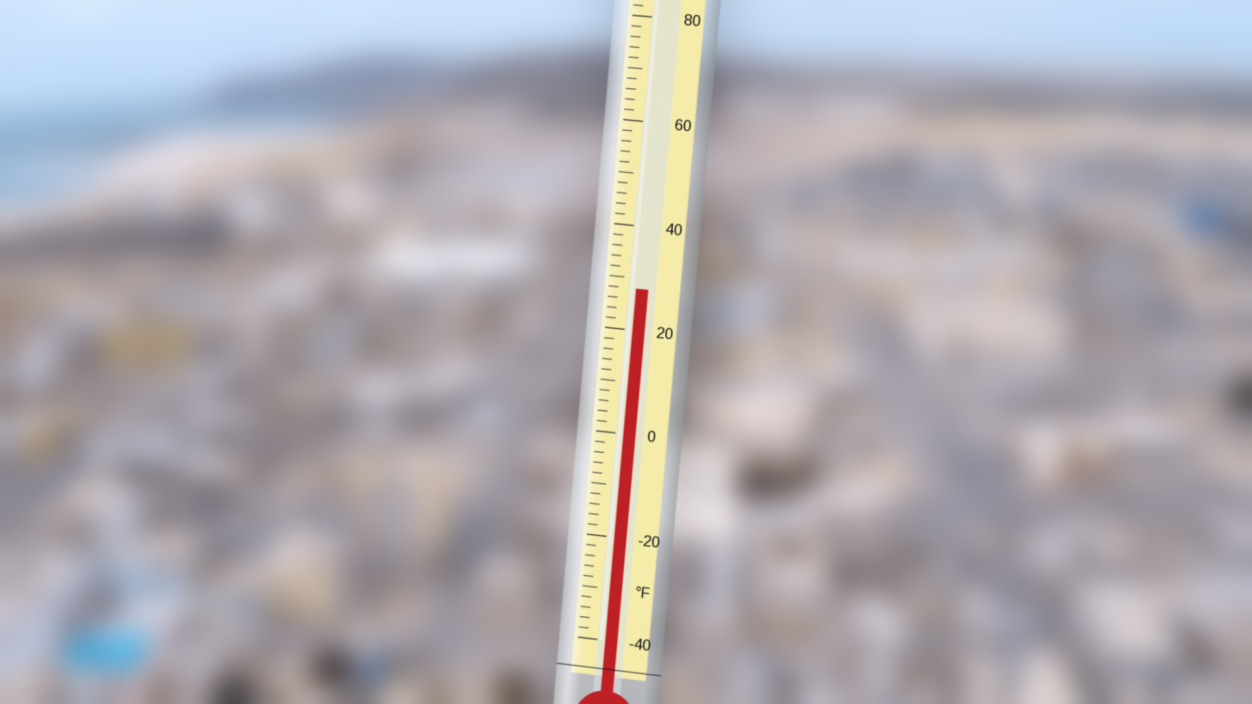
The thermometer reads 28; °F
